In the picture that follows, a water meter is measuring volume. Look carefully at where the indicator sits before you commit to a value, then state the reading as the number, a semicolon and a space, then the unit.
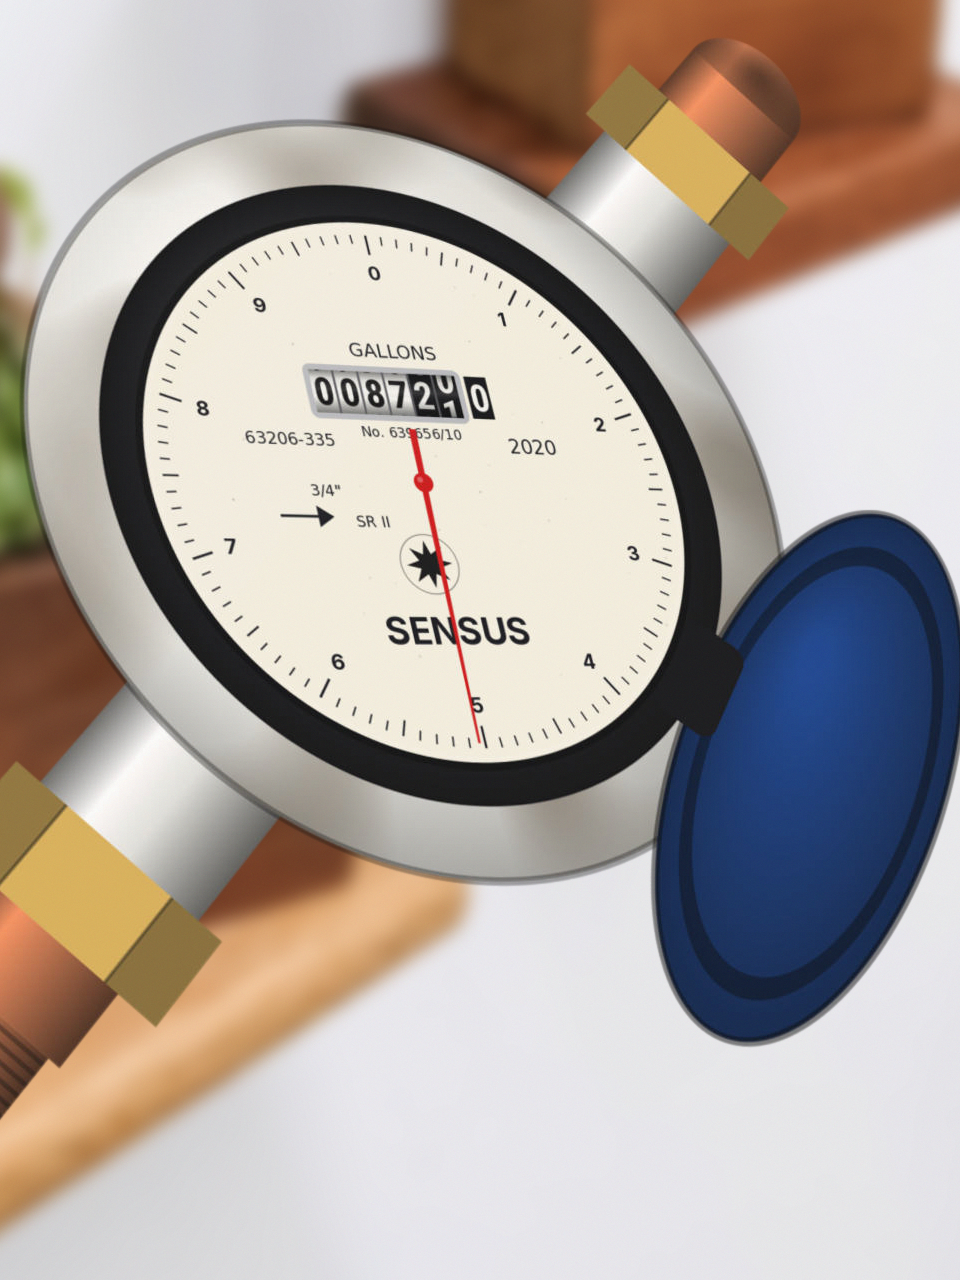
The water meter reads 87205.0; gal
